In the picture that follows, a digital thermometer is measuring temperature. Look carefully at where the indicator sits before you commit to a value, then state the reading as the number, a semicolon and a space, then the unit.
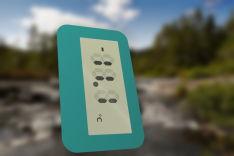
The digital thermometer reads -11.1; °C
